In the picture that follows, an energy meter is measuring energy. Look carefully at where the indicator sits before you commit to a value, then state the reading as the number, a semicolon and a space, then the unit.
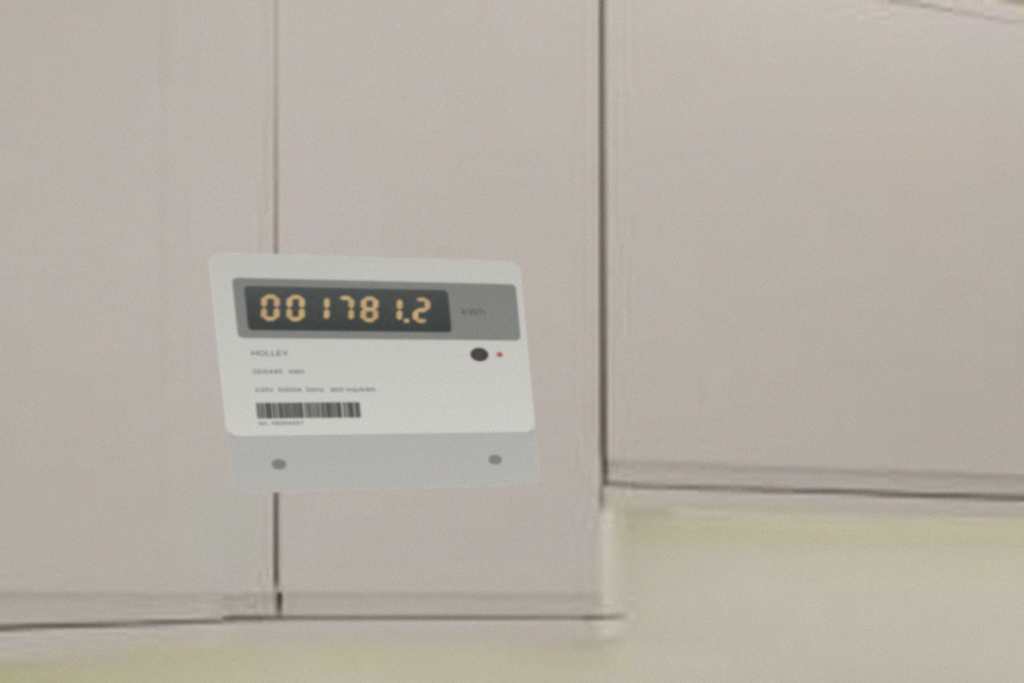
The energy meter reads 1781.2; kWh
